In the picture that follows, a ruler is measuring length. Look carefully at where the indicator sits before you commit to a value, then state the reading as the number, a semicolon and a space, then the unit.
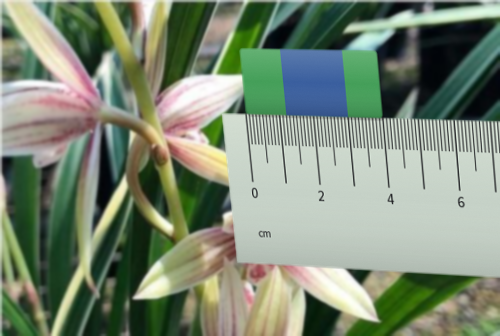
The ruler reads 4; cm
